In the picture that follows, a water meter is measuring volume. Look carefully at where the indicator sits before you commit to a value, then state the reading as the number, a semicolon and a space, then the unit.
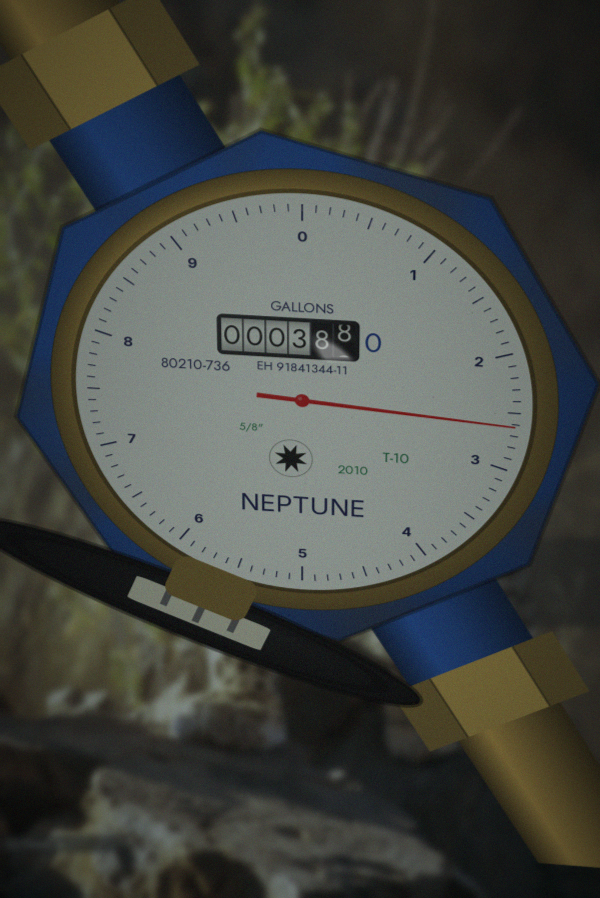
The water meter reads 3882.6; gal
